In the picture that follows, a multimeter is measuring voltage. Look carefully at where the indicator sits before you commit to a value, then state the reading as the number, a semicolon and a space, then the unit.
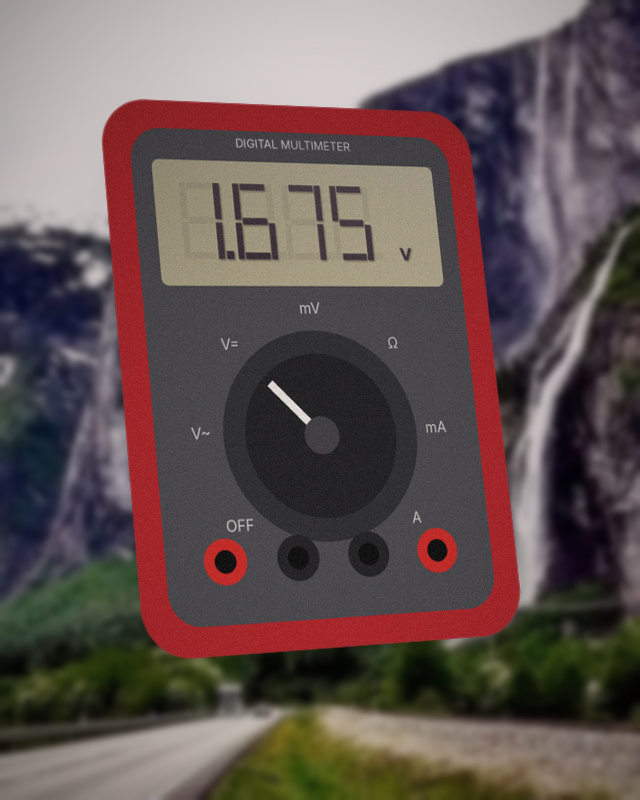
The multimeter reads 1.675; V
